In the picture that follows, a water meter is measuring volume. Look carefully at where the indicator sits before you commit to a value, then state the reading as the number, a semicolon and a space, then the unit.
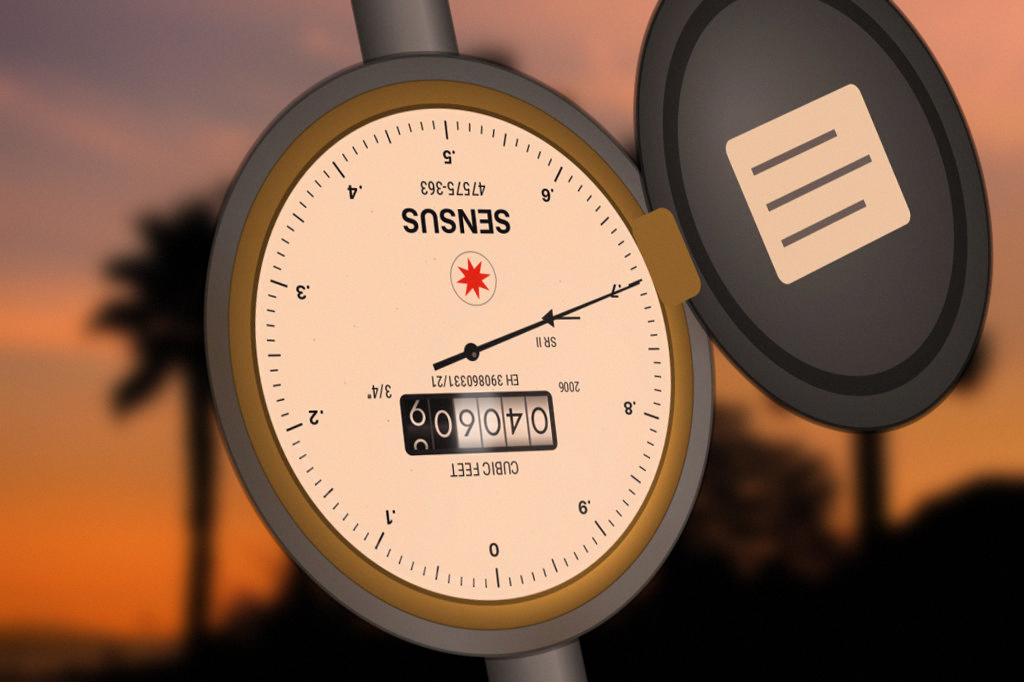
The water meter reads 40608.70; ft³
